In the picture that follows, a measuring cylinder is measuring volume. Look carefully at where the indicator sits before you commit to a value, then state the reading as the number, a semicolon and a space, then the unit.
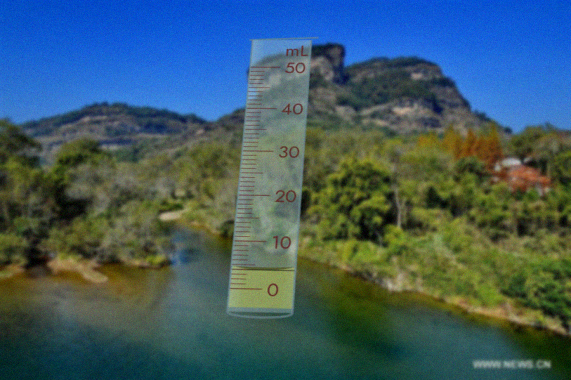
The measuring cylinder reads 4; mL
